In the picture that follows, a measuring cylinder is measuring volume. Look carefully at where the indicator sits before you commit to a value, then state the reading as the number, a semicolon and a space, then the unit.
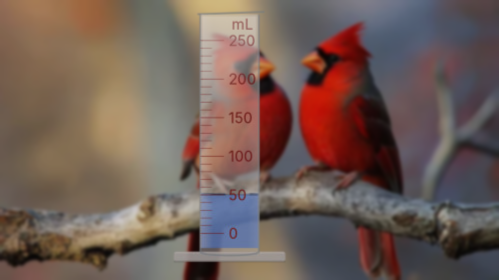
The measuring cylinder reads 50; mL
